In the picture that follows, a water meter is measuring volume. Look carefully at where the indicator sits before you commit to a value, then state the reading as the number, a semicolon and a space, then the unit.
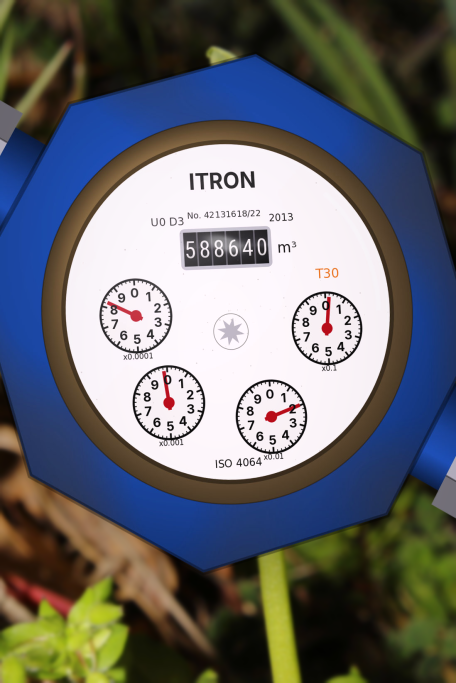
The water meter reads 588640.0198; m³
